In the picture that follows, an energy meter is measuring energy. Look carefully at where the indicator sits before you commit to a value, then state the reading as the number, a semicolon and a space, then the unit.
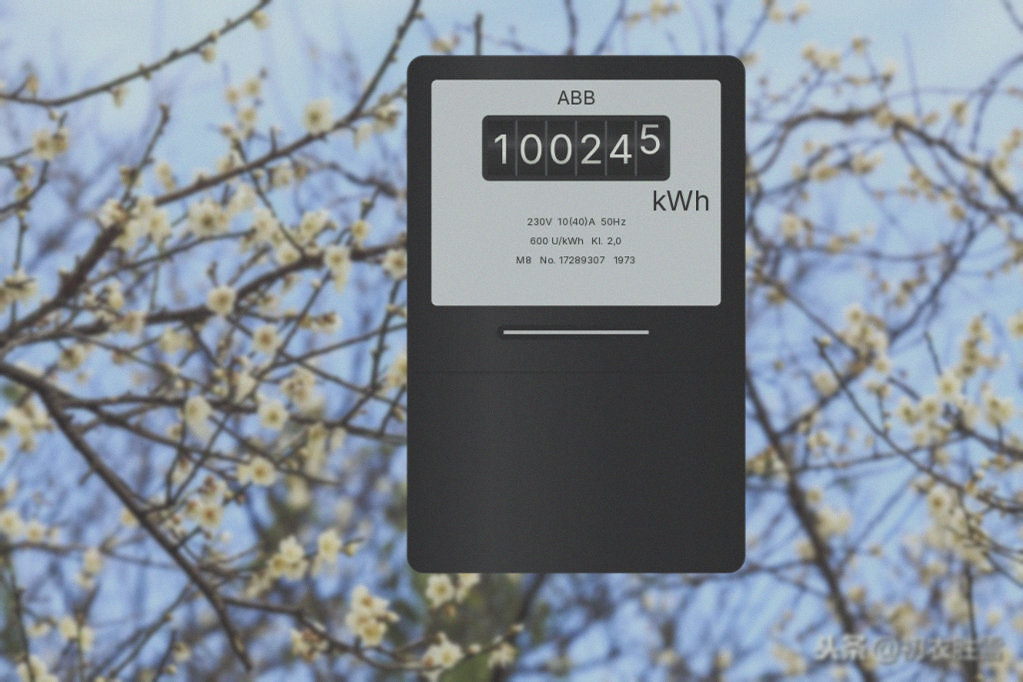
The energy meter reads 100245; kWh
